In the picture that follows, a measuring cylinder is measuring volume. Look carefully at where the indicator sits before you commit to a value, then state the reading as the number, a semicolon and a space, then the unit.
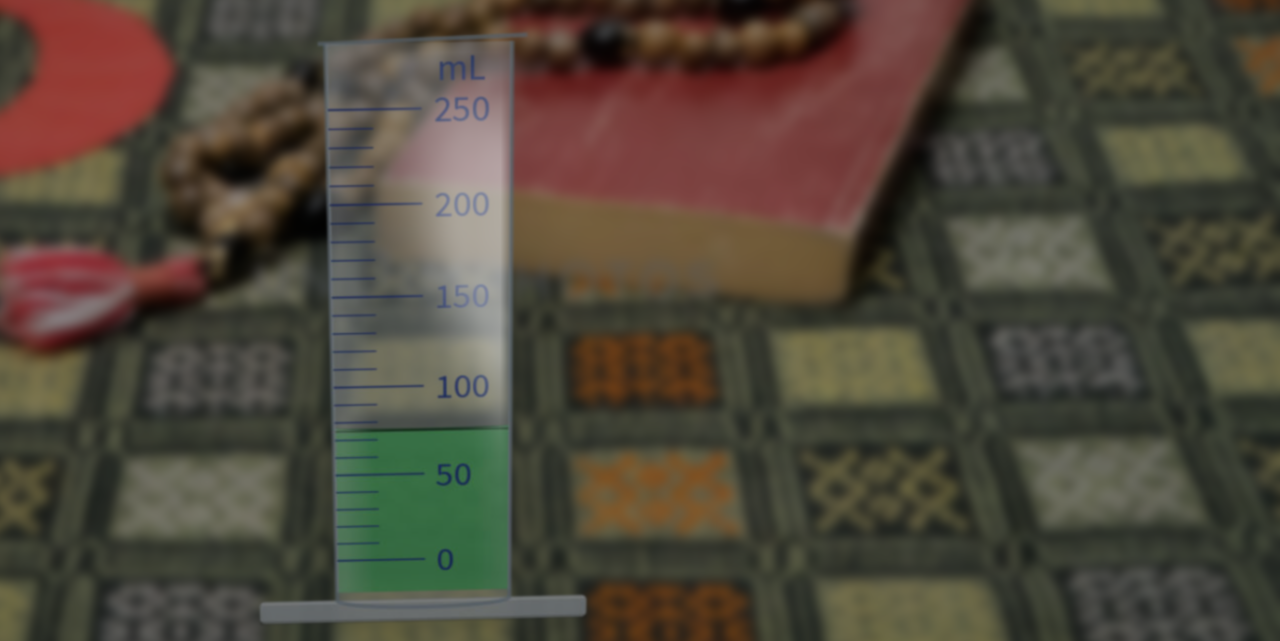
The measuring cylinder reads 75; mL
